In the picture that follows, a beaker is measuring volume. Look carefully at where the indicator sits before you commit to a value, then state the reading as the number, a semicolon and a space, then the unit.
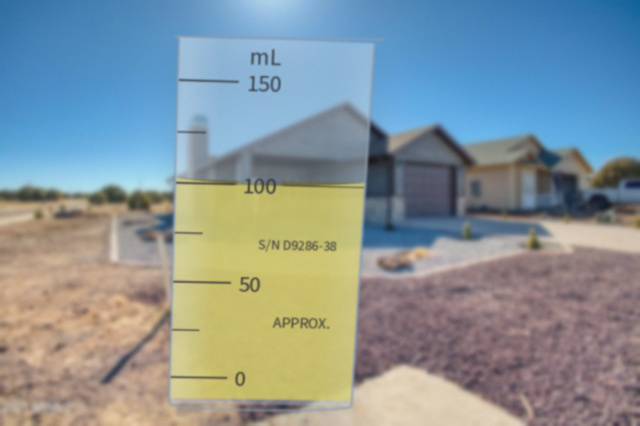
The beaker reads 100; mL
